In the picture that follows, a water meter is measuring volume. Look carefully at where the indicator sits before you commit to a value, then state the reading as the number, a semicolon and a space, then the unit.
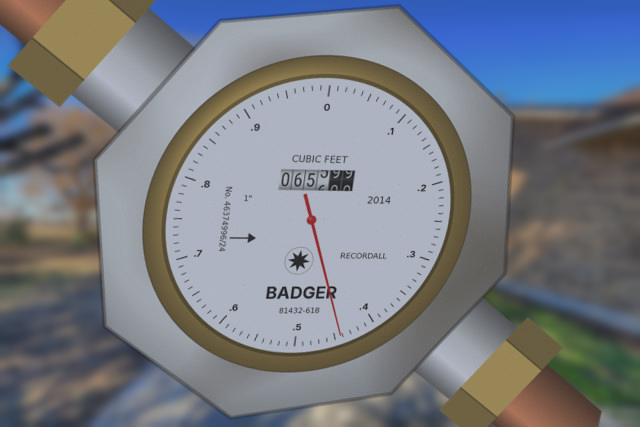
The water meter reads 65599.44; ft³
